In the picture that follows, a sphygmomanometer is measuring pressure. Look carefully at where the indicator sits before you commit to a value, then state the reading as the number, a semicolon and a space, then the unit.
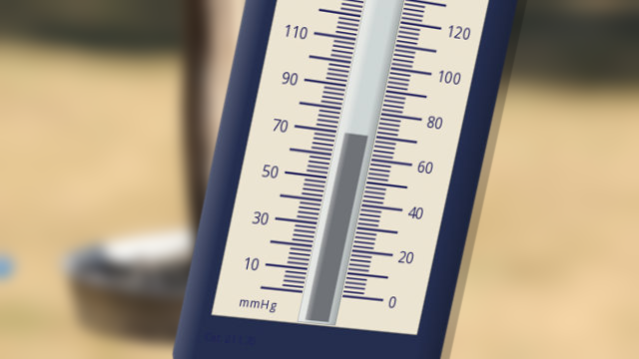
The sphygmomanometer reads 70; mmHg
